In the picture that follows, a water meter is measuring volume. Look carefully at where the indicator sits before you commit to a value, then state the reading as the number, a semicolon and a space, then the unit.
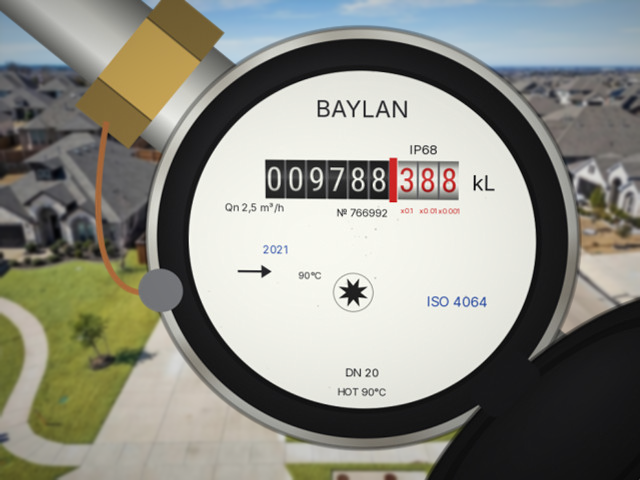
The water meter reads 9788.388; kL
